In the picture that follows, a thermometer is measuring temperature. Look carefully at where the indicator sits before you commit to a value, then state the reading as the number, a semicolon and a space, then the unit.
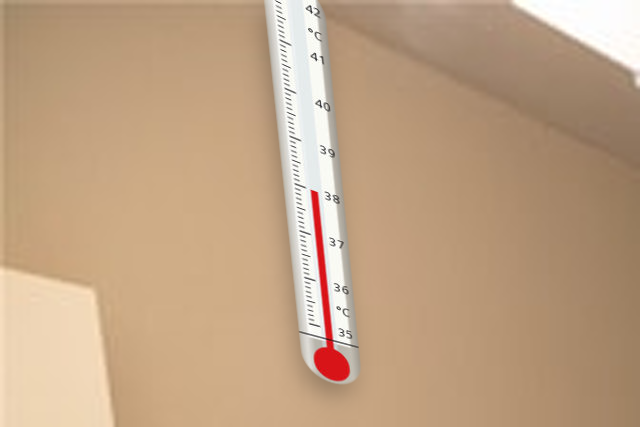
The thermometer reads 38; °C
